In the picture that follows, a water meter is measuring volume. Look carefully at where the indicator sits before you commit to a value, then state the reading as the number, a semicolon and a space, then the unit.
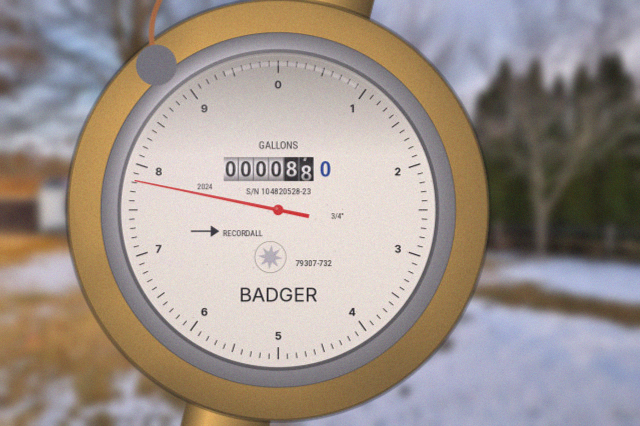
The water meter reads 877.8; gal
